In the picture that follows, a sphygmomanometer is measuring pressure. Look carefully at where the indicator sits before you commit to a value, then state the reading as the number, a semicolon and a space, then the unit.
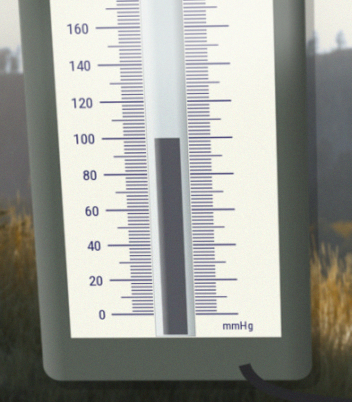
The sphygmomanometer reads 100; mmHg
